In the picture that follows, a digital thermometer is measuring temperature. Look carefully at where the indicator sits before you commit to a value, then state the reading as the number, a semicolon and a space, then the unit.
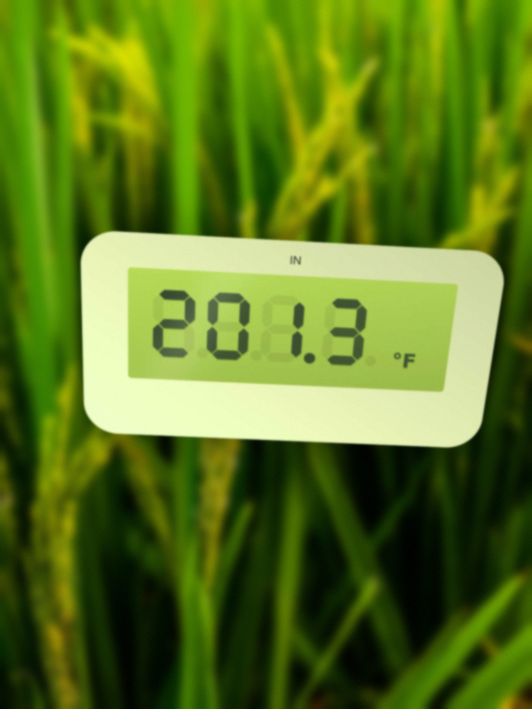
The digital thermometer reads 201.3; °F
